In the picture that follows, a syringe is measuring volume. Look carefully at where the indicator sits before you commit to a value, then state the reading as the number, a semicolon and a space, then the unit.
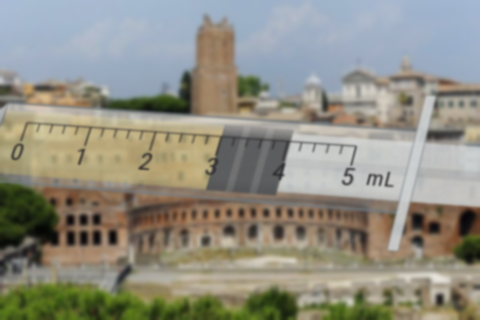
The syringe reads 3; mL
